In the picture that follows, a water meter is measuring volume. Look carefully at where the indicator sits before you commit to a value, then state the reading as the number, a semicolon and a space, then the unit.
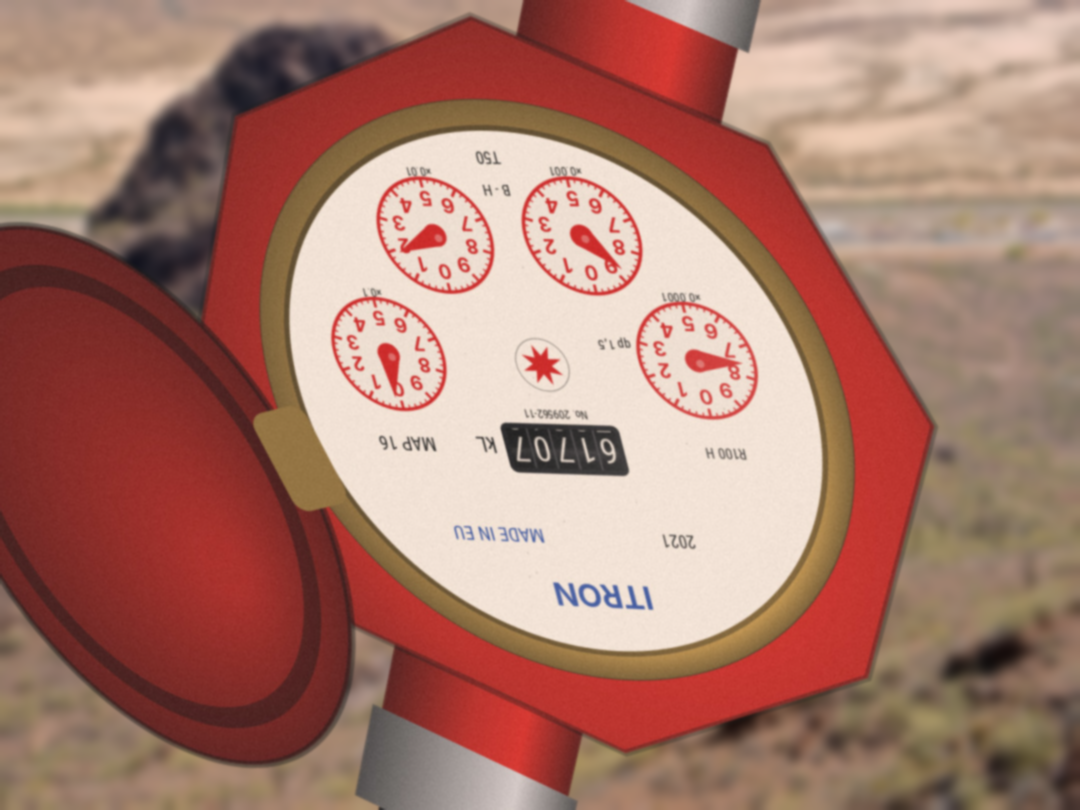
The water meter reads 61707.0187; kL
